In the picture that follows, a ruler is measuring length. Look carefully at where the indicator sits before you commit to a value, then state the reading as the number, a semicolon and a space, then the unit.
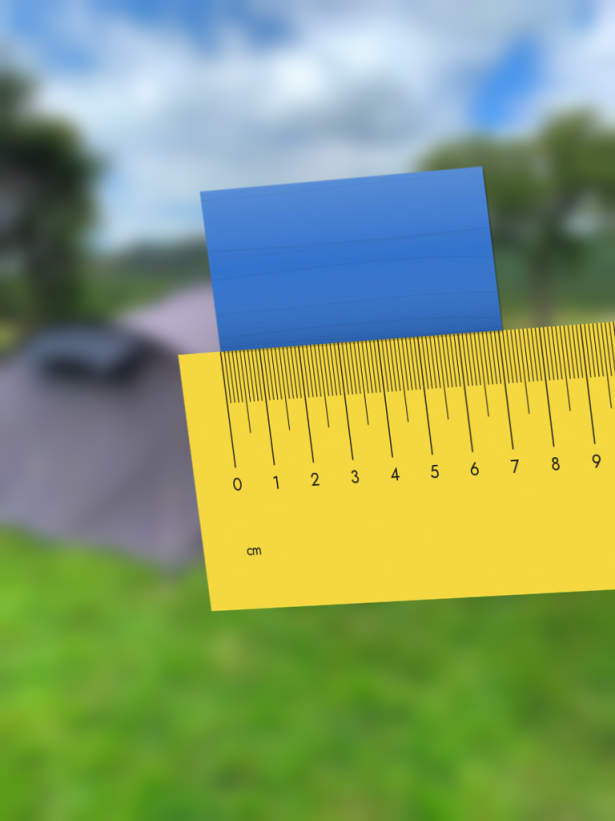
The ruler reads 7.1; cm
